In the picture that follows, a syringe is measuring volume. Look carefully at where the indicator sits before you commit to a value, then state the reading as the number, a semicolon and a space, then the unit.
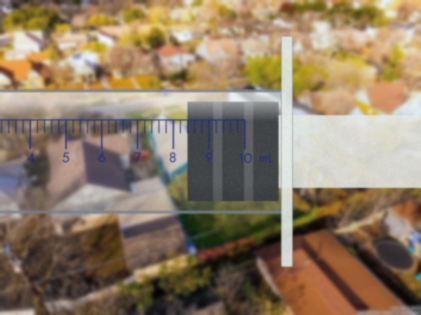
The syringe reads 8.4; mL
